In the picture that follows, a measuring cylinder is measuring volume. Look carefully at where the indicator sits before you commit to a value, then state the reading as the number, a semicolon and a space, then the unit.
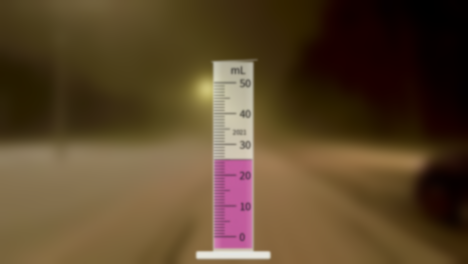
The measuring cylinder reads 25; mL
